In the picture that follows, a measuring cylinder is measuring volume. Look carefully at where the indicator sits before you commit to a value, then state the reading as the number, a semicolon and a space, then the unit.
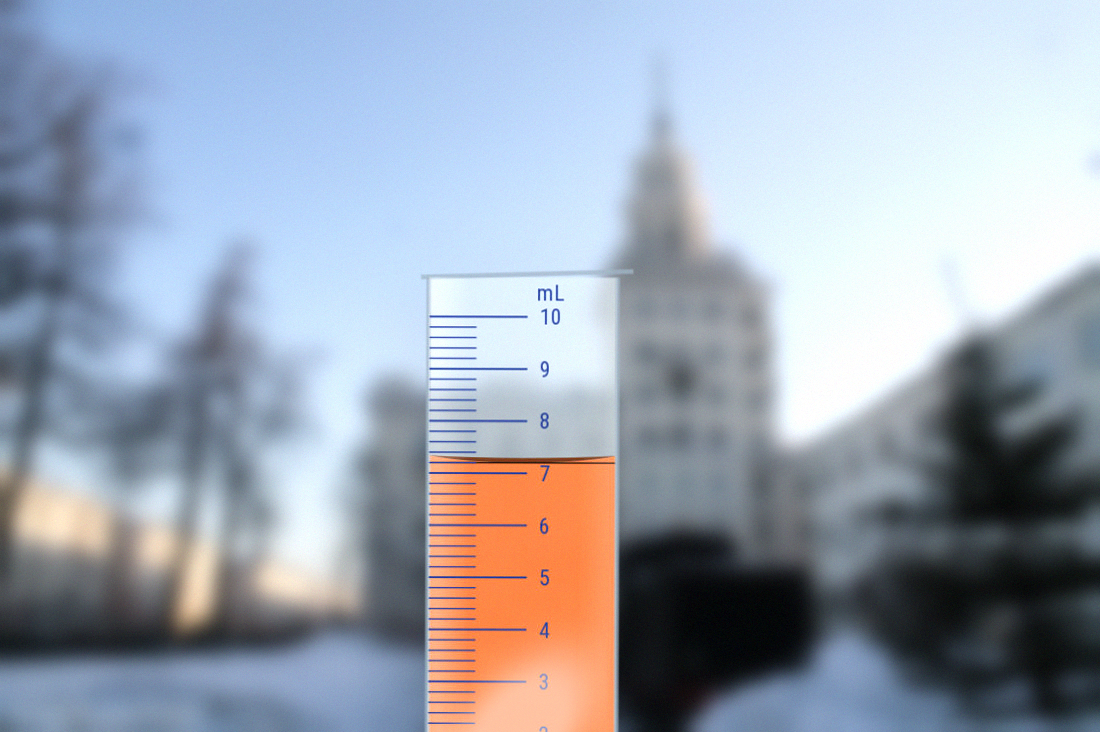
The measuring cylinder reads 7.2; mL
